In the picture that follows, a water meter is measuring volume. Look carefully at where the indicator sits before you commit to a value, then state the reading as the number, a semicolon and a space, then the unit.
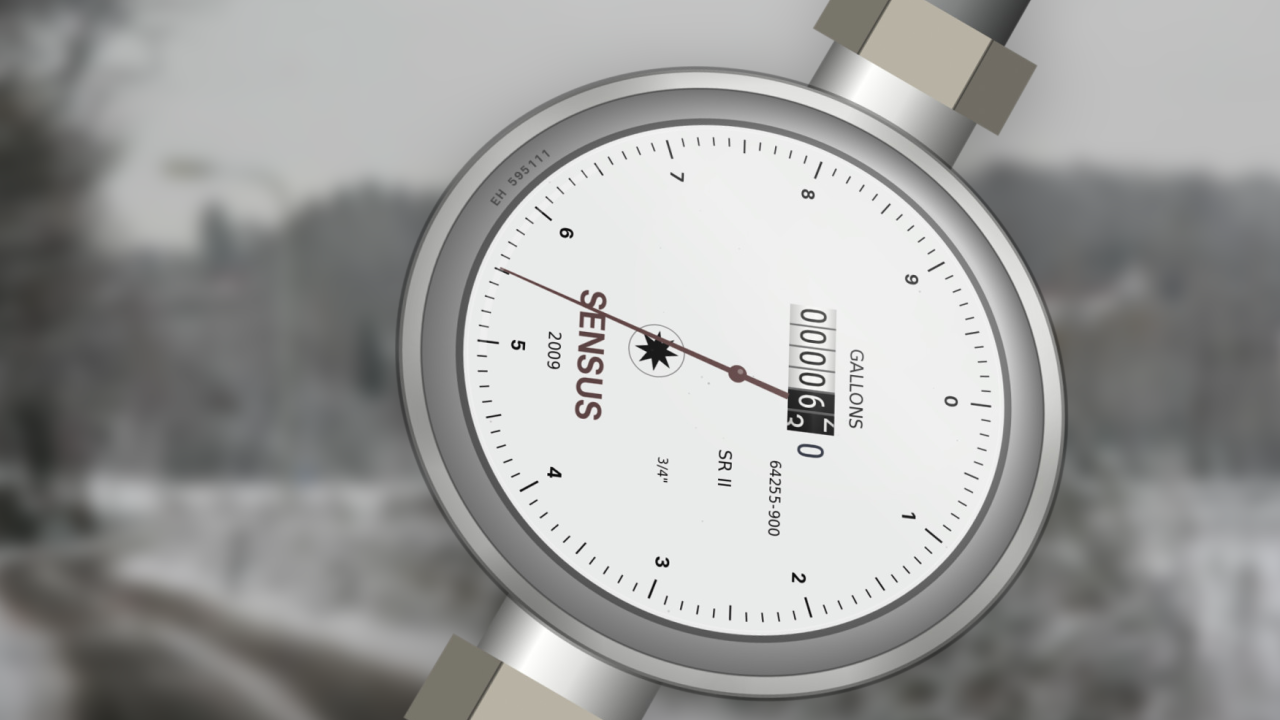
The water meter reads 625.5; gal
